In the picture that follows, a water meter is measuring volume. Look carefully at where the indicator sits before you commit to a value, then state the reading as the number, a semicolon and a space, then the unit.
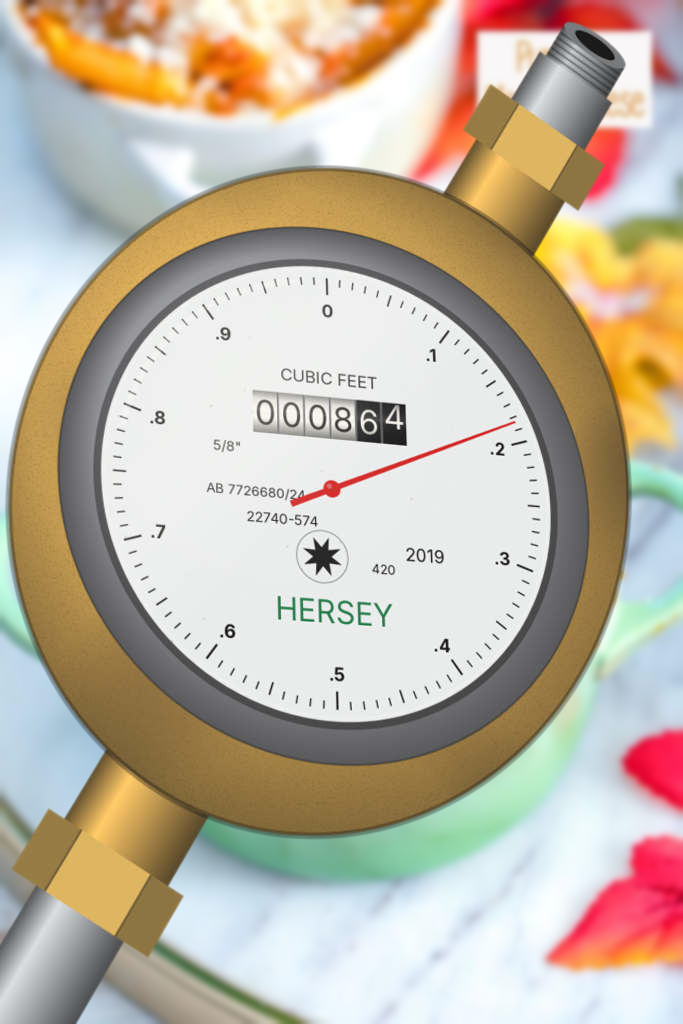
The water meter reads 864.18; ft³
